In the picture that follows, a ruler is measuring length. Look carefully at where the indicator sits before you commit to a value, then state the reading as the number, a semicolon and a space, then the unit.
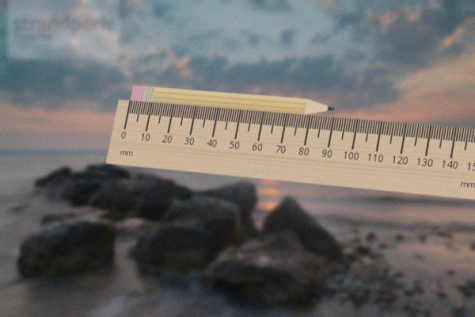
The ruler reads 90; mm
